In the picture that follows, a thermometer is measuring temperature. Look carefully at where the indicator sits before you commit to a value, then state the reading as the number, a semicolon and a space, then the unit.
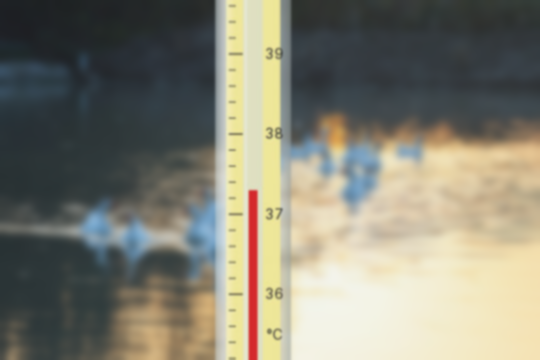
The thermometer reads 37.3; °C
